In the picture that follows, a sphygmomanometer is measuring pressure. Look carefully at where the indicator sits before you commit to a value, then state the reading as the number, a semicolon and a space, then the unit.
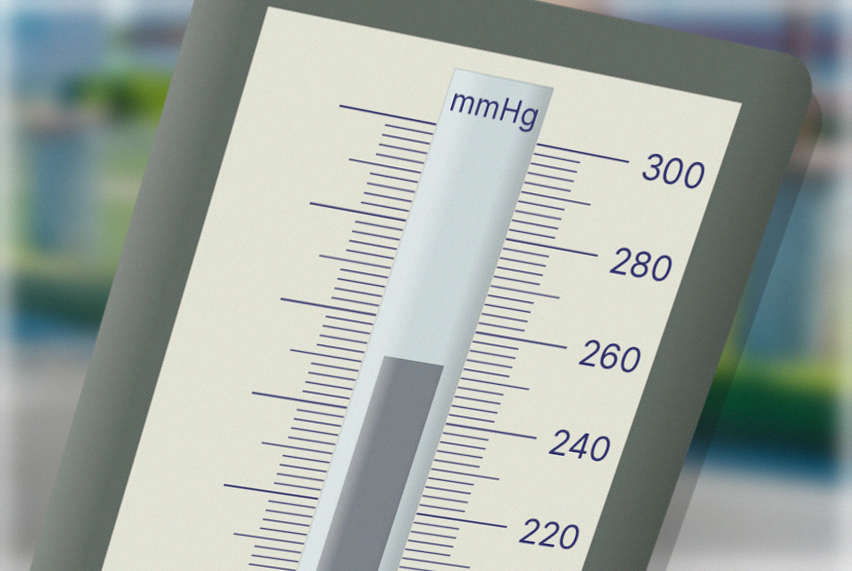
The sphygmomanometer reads 252; mmHg
